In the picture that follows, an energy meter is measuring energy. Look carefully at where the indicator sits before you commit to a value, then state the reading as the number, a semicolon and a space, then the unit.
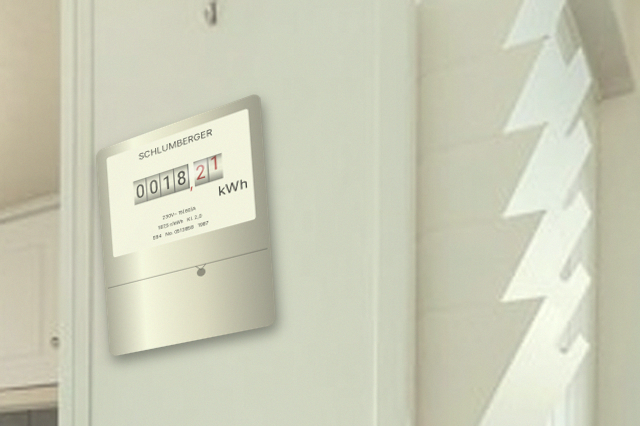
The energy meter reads 18.21; kWh
